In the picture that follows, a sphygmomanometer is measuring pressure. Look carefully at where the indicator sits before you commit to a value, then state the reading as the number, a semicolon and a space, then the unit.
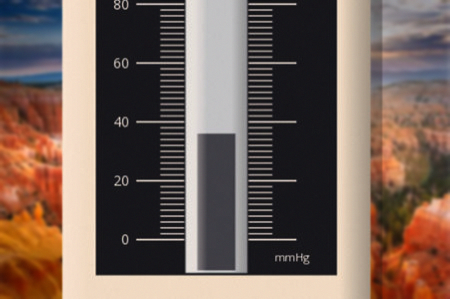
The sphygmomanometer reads 36; mmHg
